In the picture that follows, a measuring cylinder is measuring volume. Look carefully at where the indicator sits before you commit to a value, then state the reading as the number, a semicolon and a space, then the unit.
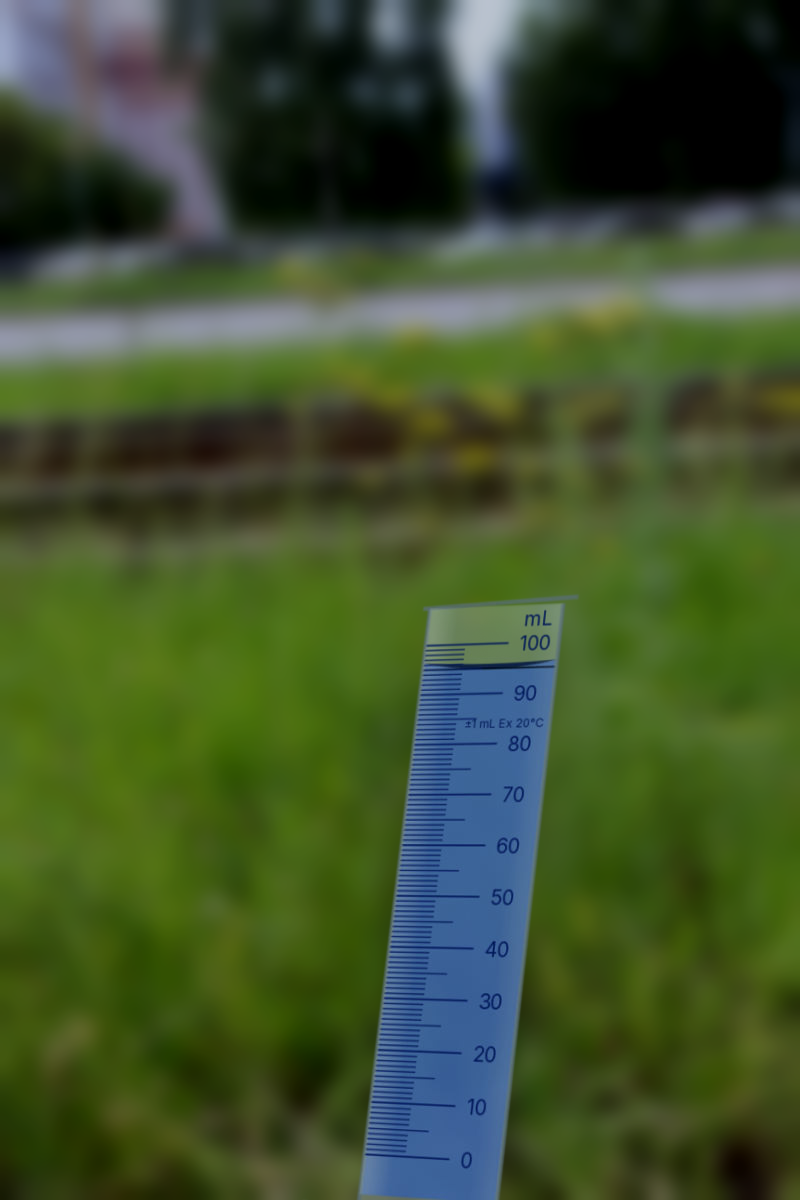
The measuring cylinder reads 95; mL
